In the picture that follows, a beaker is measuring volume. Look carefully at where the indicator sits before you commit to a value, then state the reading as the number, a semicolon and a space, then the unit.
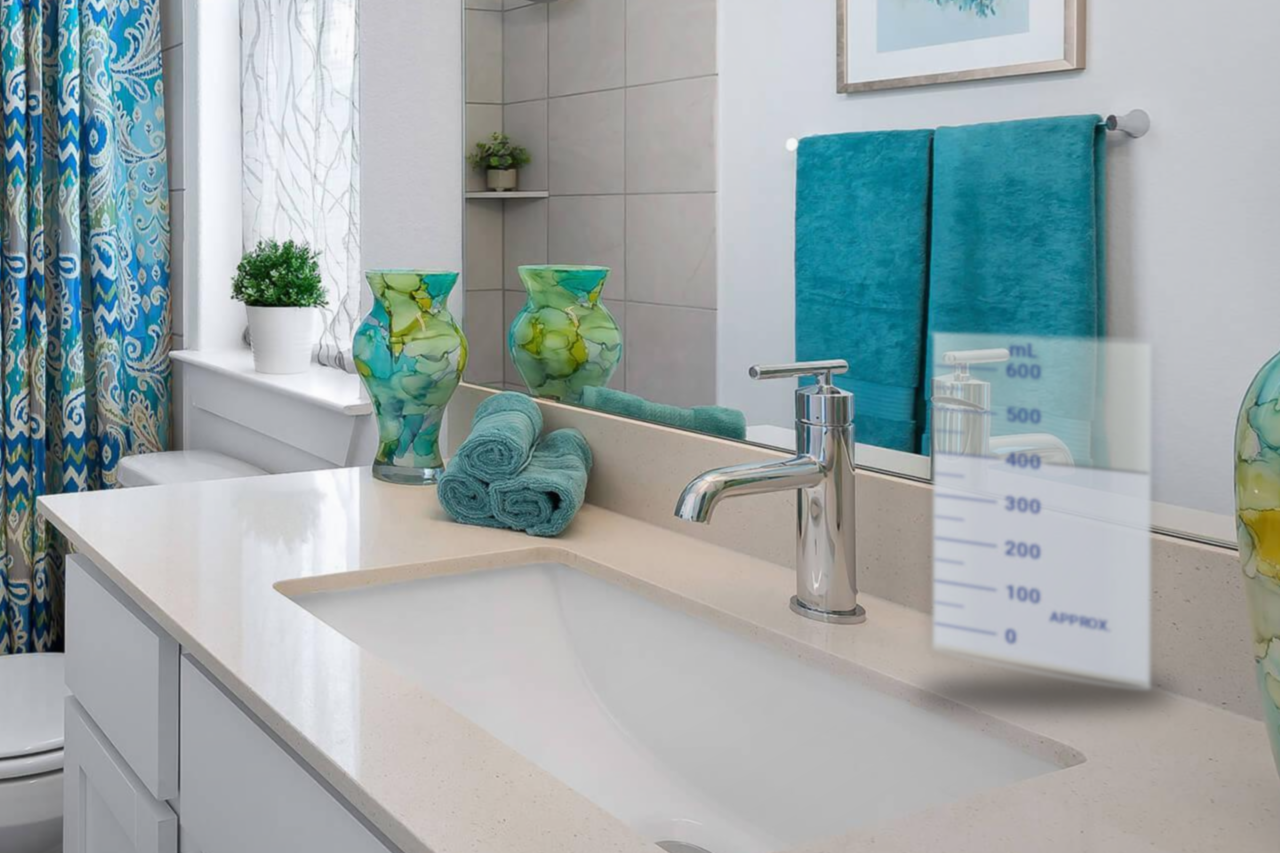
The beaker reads 400; mL
